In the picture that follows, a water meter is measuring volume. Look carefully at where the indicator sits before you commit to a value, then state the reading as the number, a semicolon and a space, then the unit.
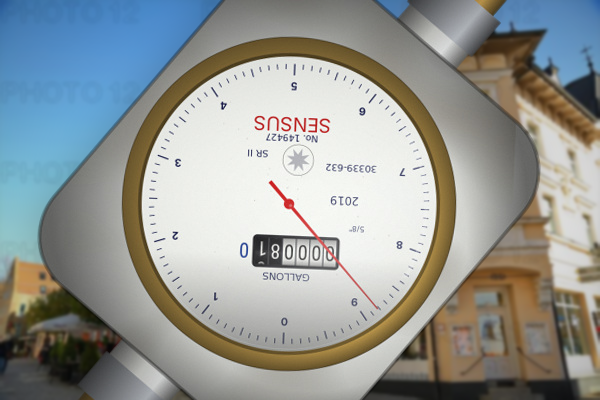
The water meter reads 808.8; gal
